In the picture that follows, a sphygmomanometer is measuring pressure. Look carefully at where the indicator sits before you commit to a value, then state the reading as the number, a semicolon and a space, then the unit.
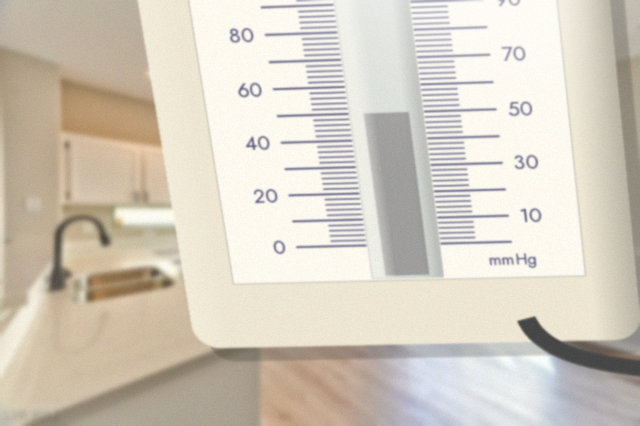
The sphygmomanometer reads 50; mmHg
